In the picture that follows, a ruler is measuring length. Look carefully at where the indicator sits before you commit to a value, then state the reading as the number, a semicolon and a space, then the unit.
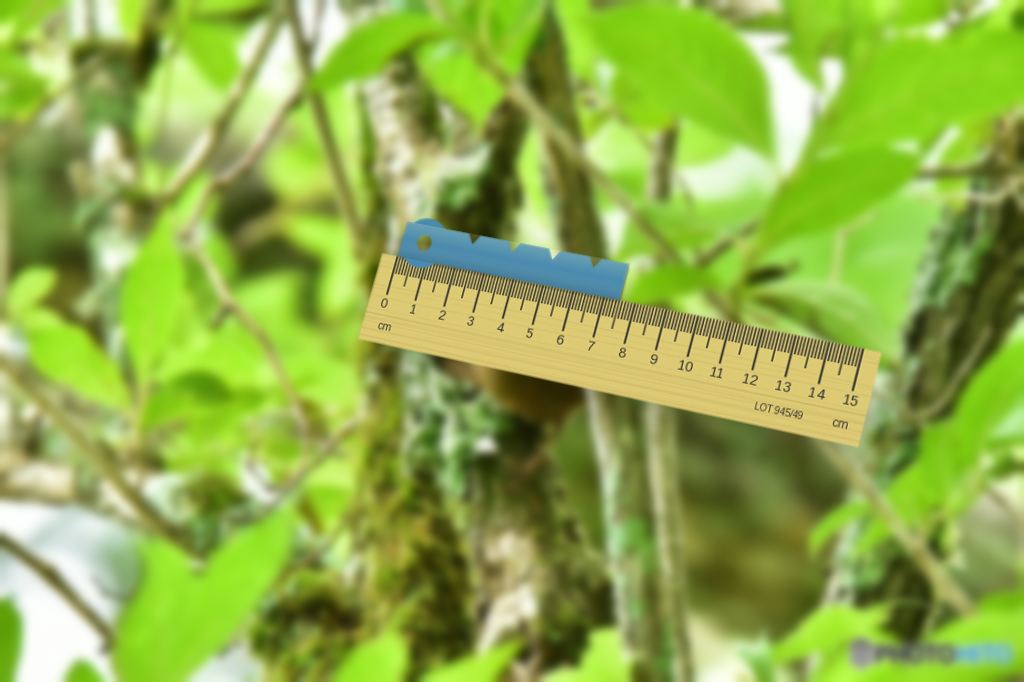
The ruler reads 7.5; cm
